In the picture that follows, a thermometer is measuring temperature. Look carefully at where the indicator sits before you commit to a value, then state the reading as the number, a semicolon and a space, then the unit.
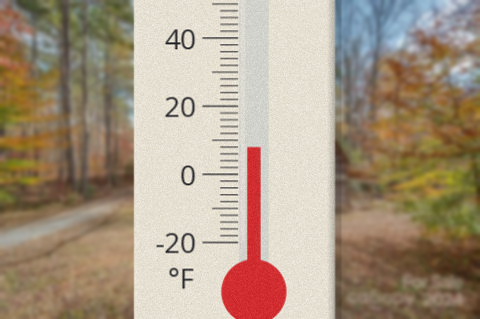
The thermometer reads 8; °F
